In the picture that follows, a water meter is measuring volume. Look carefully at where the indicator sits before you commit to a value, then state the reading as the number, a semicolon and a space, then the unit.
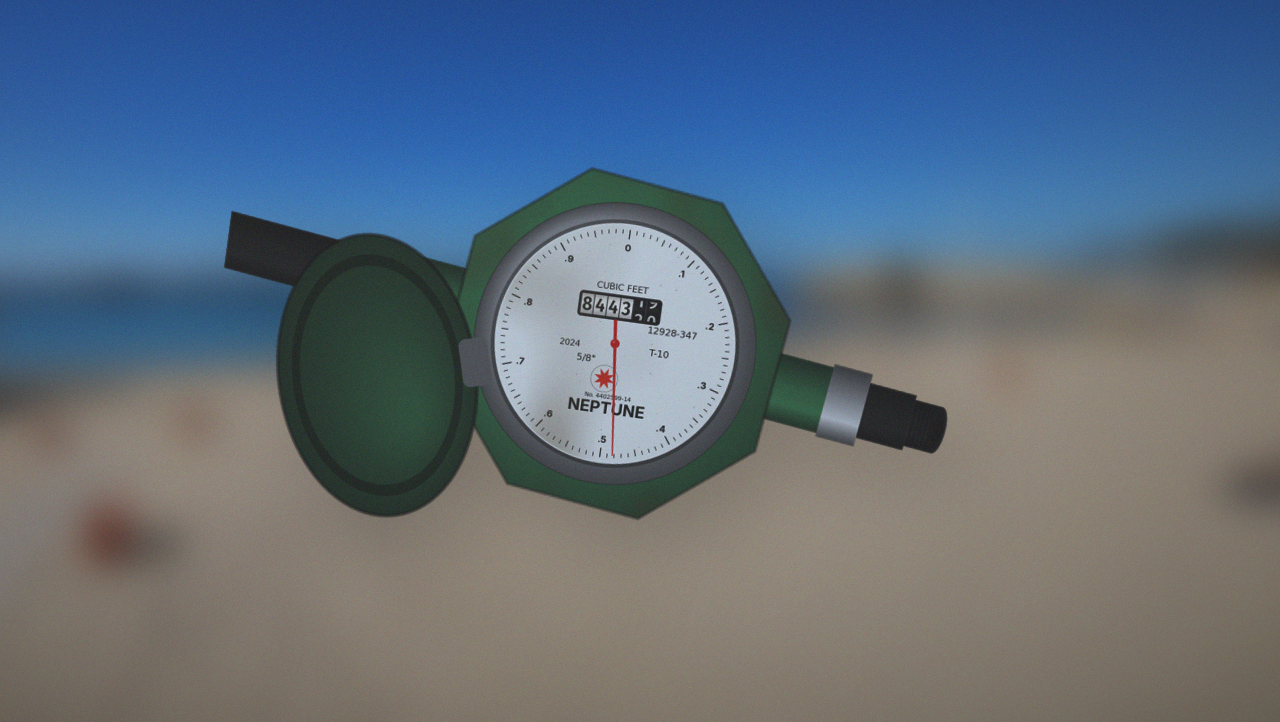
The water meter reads 844319.48; ft³
